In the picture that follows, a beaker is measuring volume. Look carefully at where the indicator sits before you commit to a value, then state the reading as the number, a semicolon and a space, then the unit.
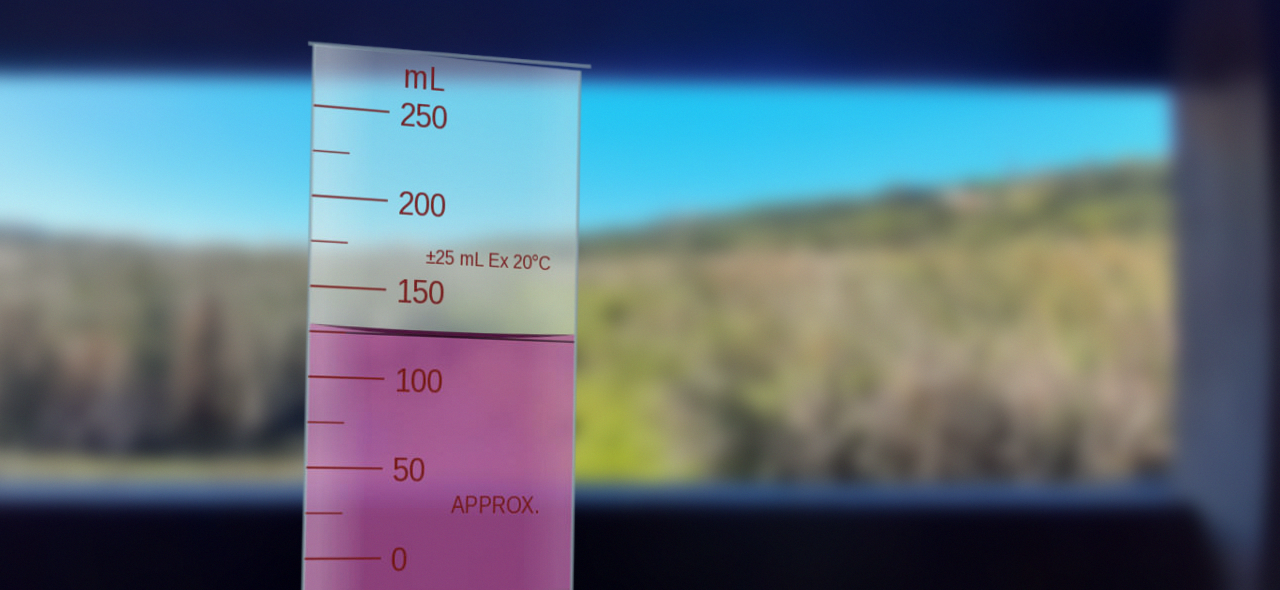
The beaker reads 125; mL
